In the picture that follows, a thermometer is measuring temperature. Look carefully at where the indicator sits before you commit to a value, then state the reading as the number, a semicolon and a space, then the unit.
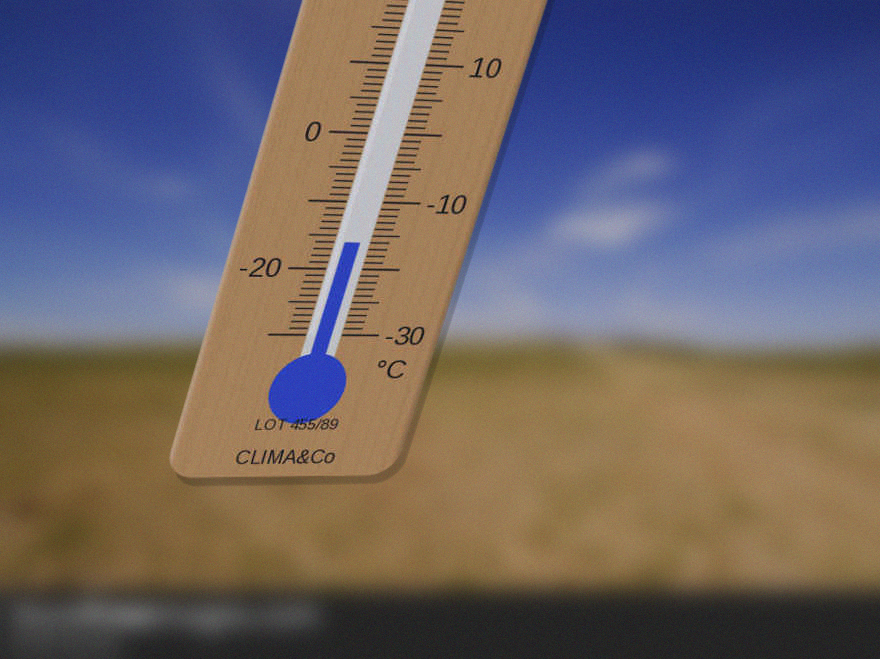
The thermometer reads -16; °C
